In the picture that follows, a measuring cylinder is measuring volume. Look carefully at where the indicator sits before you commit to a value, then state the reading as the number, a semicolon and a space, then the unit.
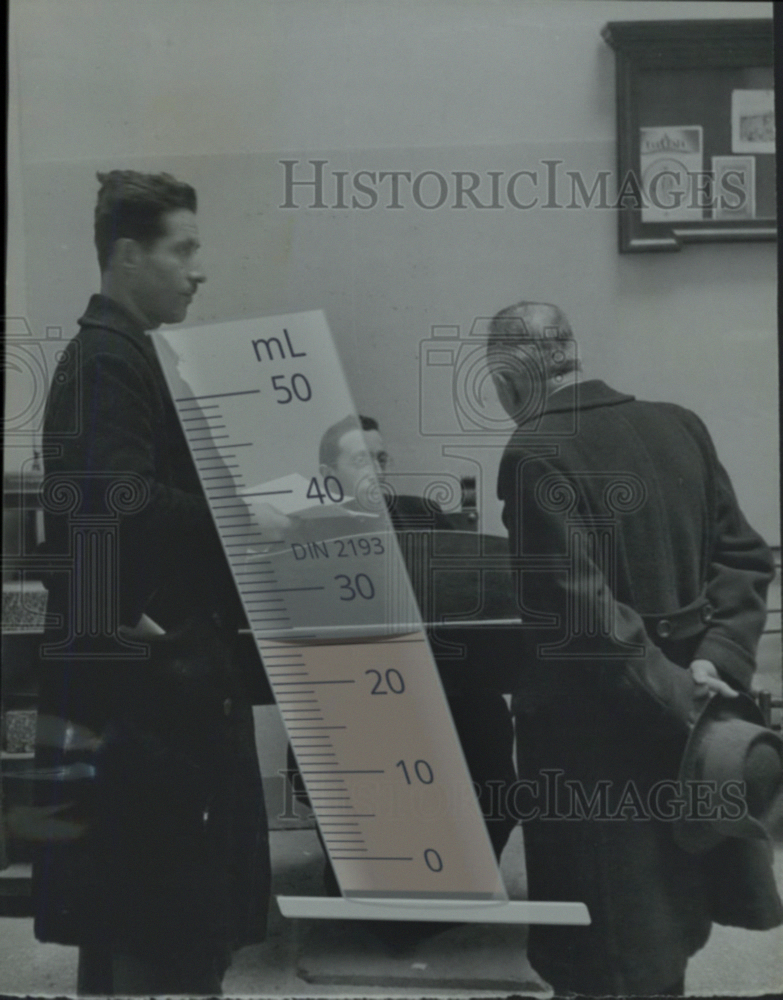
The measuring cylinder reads 24; mL
